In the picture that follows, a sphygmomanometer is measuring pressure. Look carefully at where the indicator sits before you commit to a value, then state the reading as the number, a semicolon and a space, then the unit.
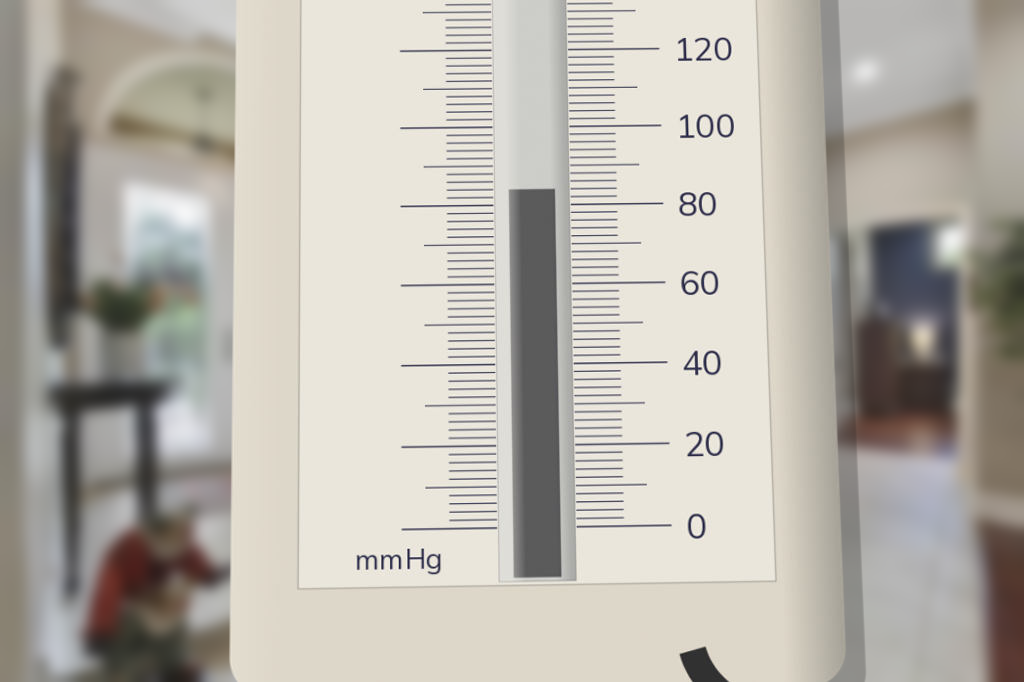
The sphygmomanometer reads 84; mmHg
